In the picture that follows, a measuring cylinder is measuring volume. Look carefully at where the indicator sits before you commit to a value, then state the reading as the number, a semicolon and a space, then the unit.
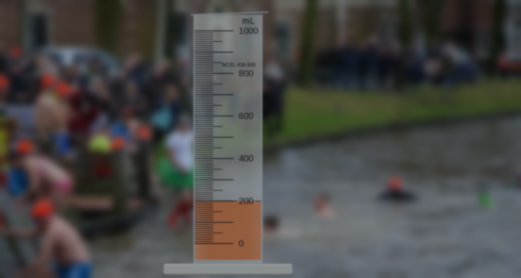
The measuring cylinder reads 200; mL
